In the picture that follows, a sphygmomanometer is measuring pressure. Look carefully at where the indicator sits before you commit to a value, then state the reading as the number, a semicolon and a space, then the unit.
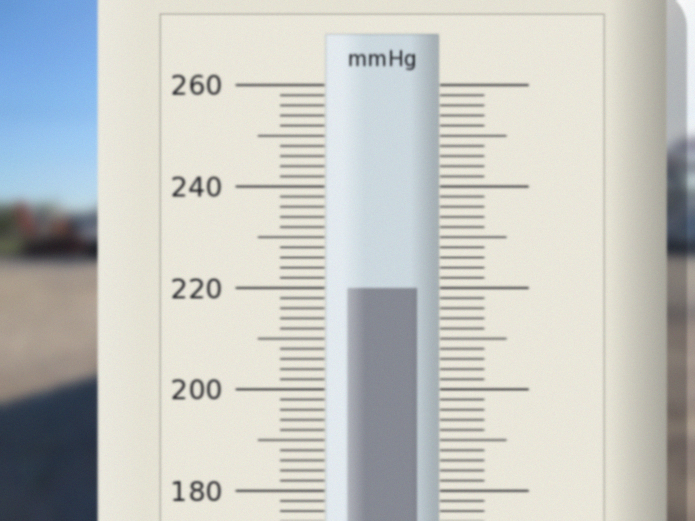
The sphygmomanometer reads 220; mmHg
